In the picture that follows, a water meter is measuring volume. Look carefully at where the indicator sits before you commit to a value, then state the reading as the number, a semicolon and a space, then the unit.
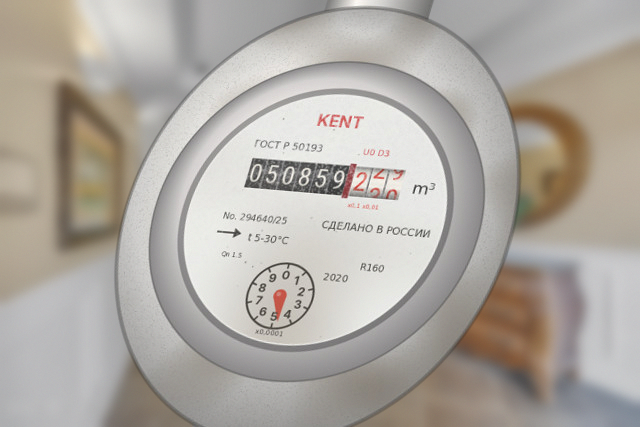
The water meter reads 50859.2294; m³
